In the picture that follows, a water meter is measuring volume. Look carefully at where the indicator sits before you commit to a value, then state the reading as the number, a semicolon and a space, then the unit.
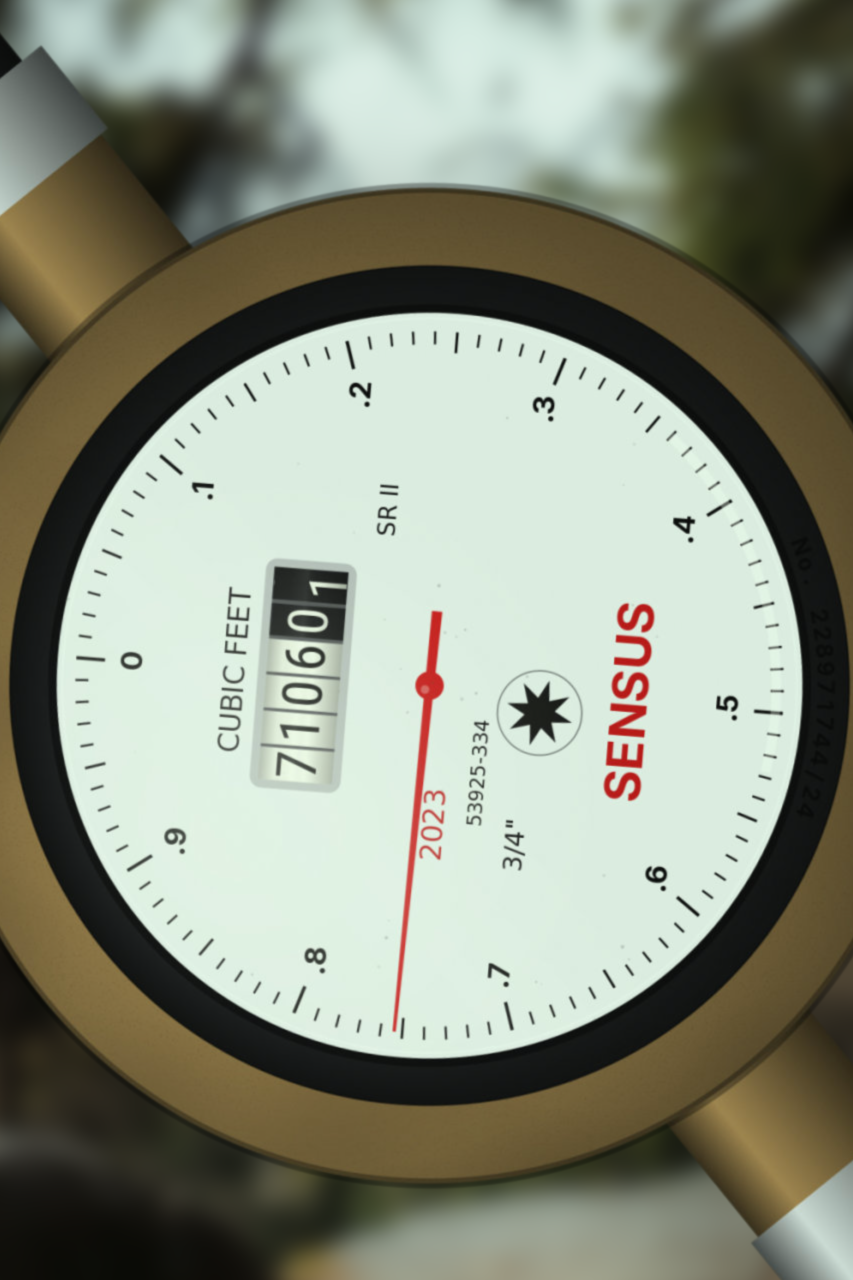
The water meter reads 710600.75; ft³
